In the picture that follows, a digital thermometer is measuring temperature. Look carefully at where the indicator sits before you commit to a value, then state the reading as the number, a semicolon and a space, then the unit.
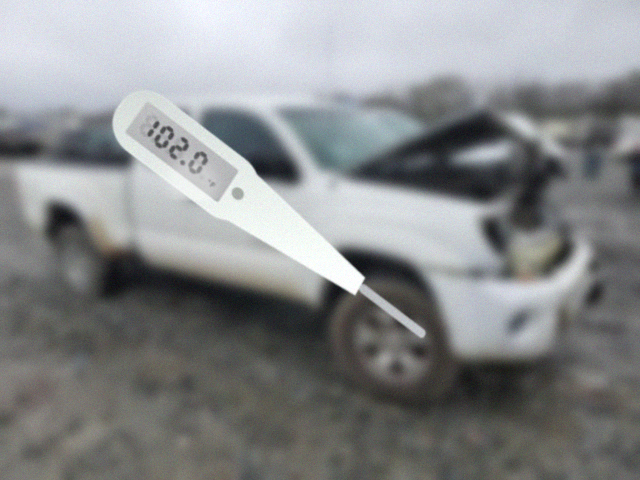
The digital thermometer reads 102.0; °F
